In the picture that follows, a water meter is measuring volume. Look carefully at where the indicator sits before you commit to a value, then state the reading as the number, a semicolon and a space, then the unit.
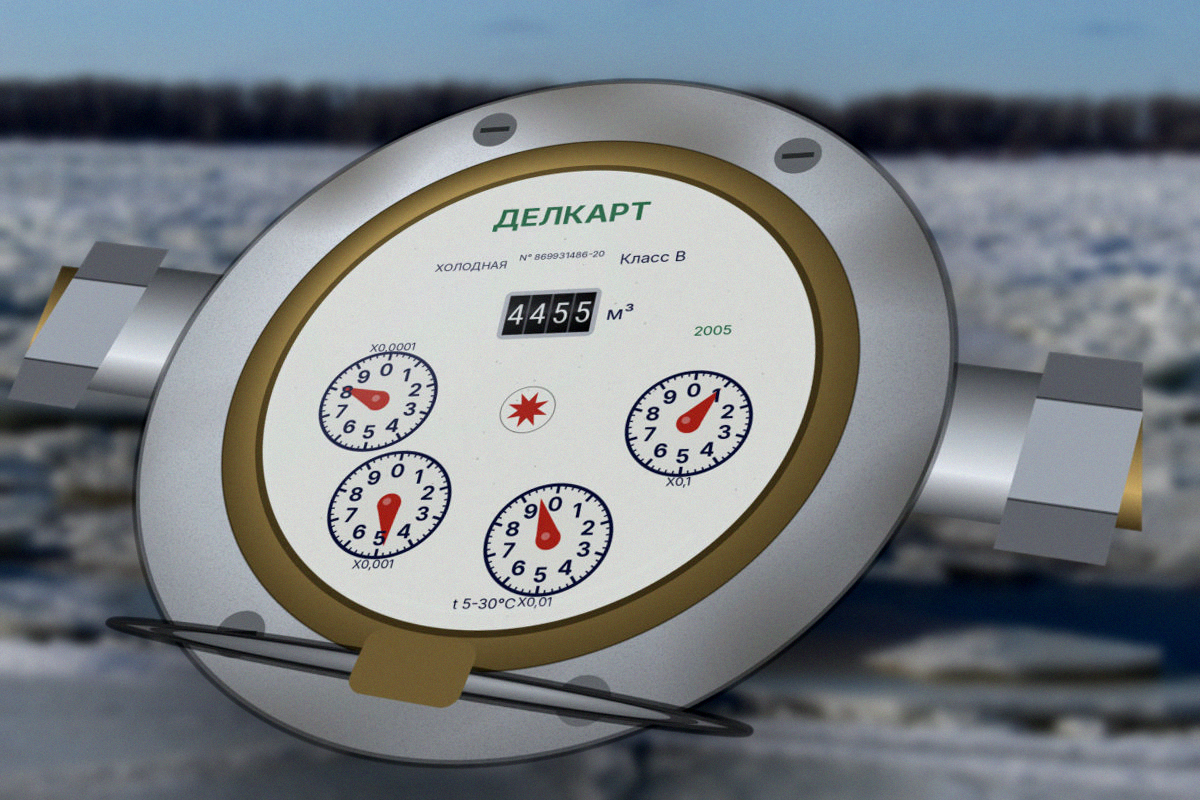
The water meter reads 4455.0948; m³
